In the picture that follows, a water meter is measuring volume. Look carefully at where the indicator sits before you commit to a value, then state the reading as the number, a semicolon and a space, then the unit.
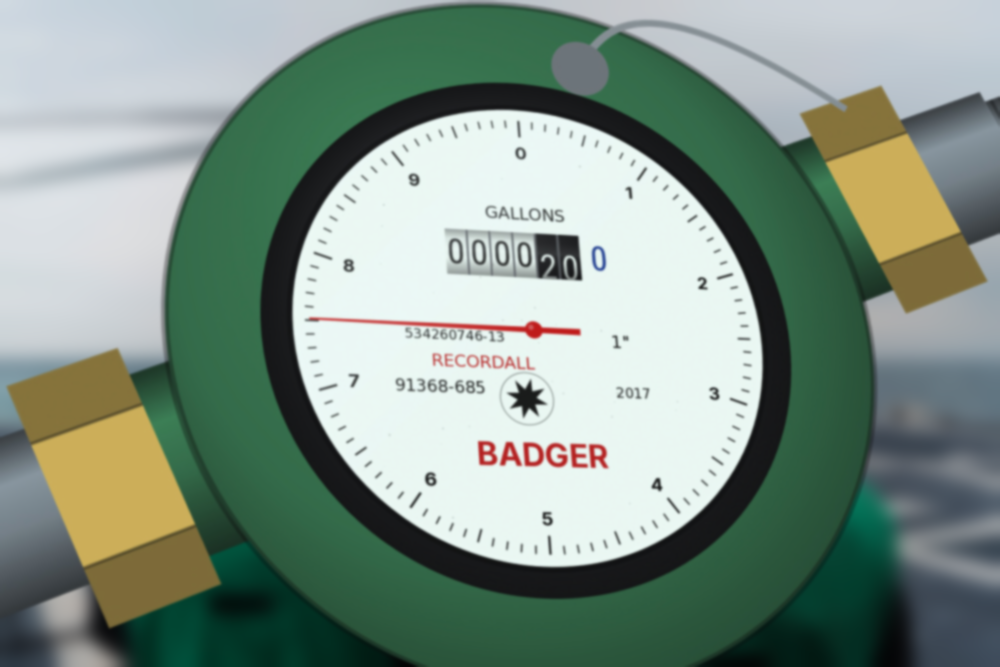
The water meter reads 197.5; gal
